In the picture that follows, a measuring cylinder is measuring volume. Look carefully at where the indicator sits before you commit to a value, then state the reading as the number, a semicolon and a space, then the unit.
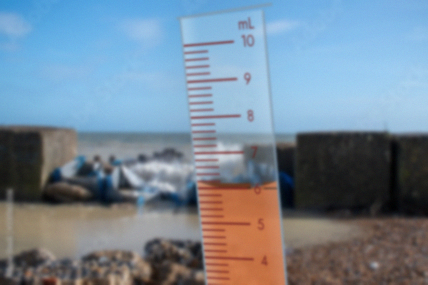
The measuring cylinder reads 6; mL
